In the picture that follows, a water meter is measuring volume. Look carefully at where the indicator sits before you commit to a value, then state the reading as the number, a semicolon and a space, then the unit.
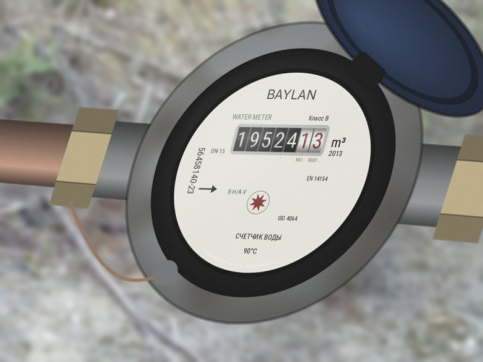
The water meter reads 19524.13; m³
